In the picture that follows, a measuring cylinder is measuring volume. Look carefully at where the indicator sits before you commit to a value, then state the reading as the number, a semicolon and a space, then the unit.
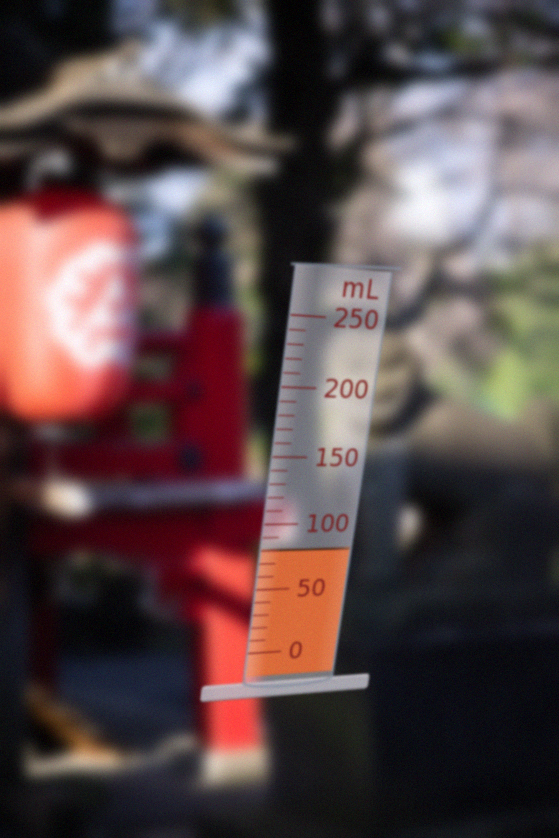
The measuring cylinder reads 80; mL
